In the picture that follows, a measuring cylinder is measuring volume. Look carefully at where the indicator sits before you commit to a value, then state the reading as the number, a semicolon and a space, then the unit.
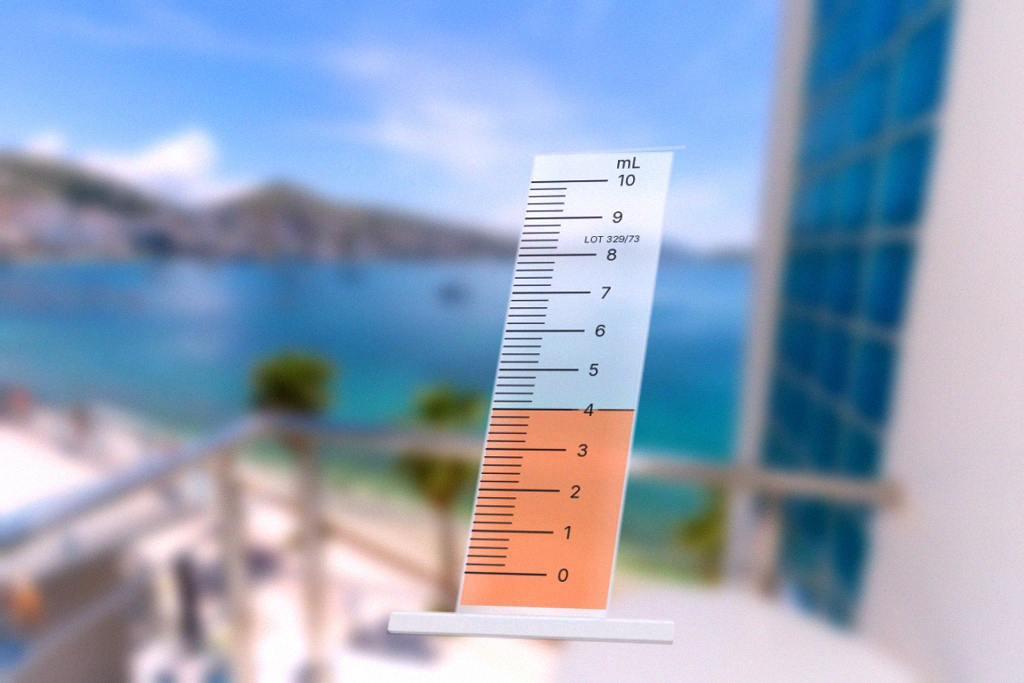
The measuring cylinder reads 4; mL
